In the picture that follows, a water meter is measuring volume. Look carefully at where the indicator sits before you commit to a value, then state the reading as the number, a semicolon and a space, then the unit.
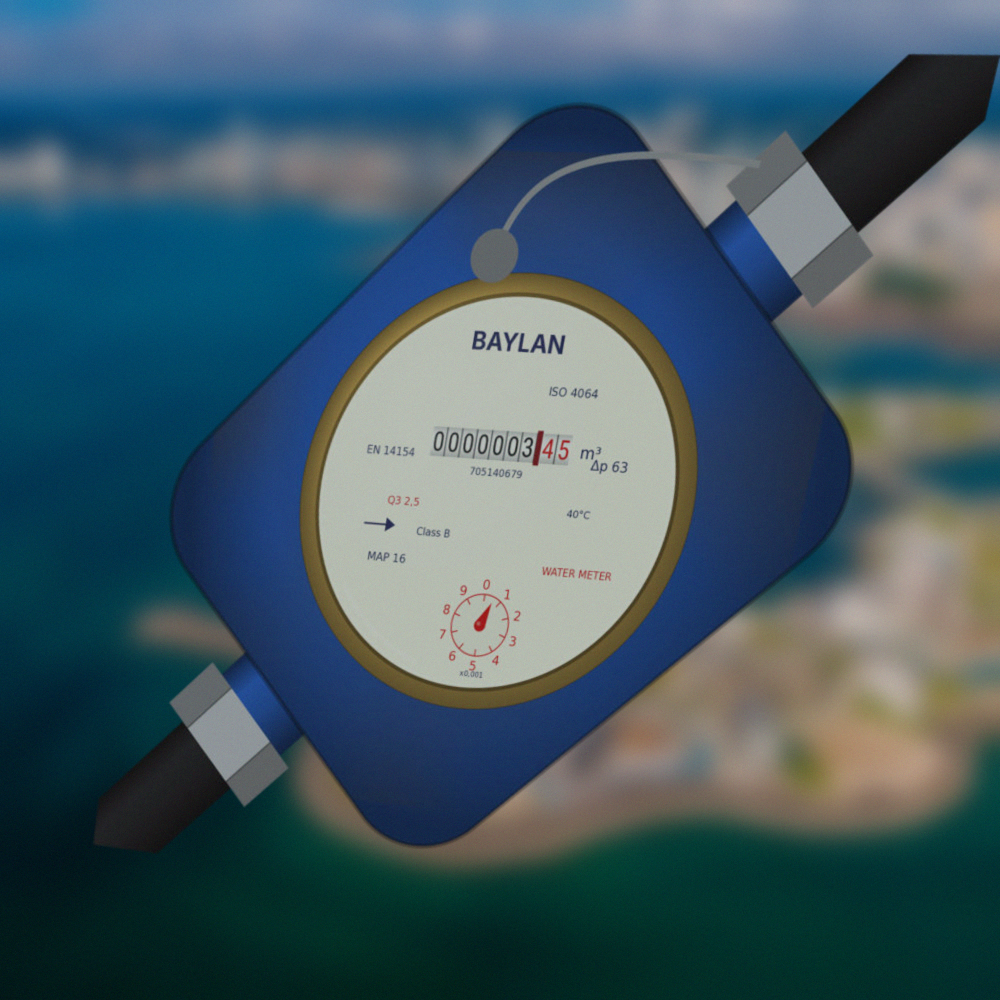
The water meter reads 3.450; m³
